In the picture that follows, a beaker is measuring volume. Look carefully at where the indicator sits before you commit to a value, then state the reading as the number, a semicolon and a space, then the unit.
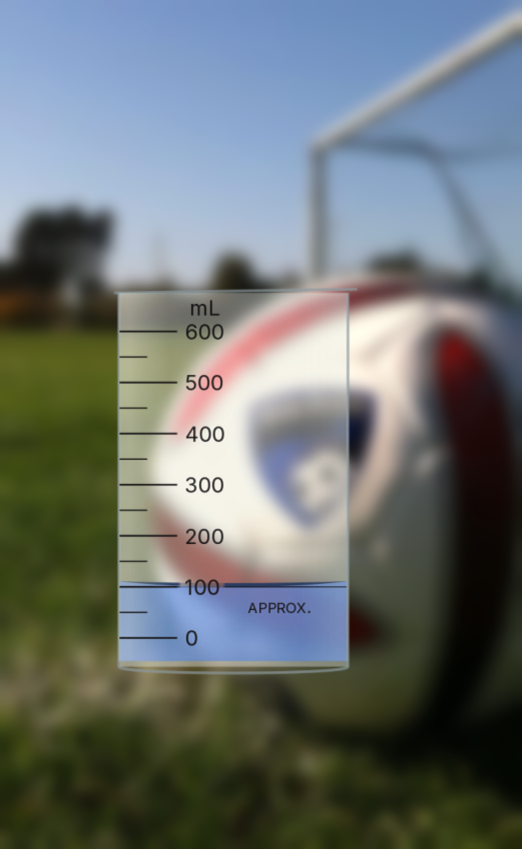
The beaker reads 100; mL
